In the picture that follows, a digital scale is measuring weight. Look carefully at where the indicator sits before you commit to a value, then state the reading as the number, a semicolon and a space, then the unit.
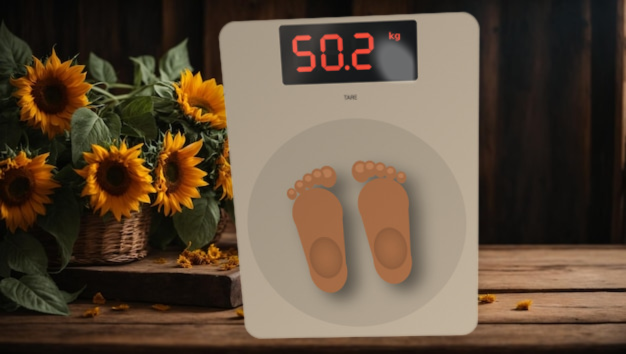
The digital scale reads 50.2; kg
